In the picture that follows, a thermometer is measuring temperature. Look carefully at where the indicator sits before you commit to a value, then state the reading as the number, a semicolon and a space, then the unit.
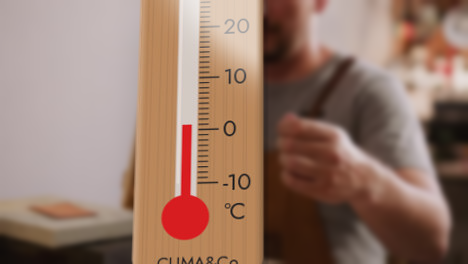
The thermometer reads 1; °C
